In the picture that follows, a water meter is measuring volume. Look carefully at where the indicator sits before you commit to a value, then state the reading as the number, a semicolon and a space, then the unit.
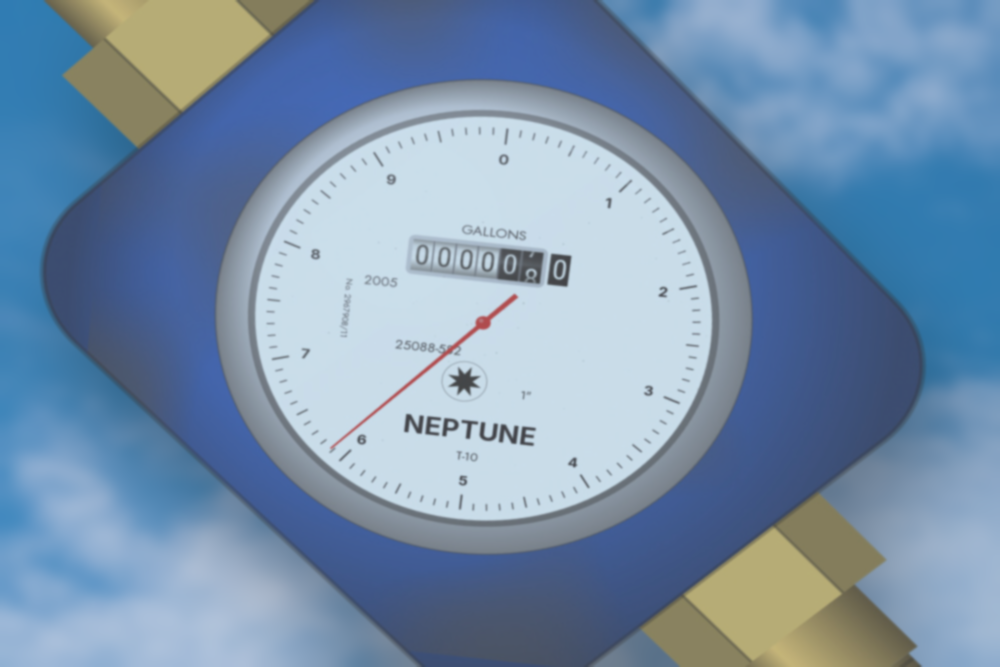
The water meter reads 76.1; gal
